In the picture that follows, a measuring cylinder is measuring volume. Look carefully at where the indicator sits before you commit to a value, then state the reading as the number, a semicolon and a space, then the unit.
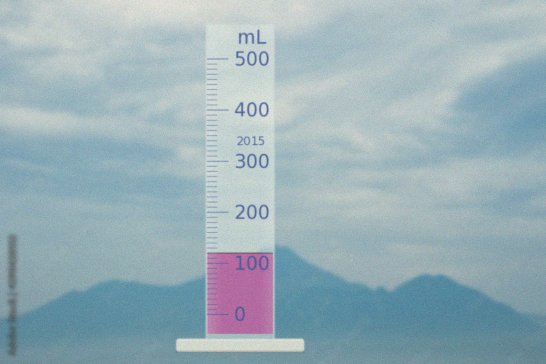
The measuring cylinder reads 120; mL
